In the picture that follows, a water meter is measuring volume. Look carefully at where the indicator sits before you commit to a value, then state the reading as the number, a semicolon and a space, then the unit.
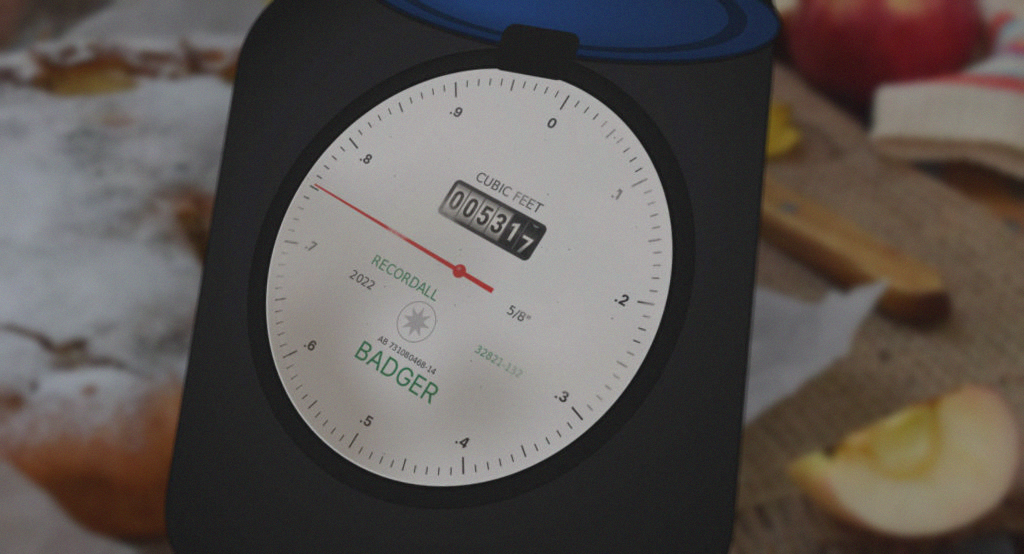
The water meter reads 5316.75; ft³
